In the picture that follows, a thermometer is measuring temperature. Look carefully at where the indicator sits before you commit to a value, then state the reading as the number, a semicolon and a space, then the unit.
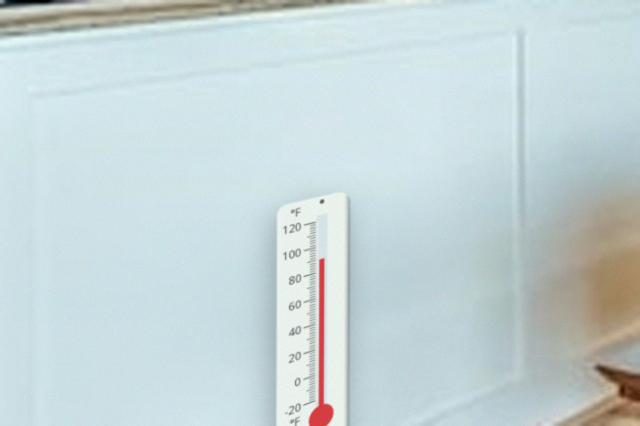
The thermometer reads 90; °F
